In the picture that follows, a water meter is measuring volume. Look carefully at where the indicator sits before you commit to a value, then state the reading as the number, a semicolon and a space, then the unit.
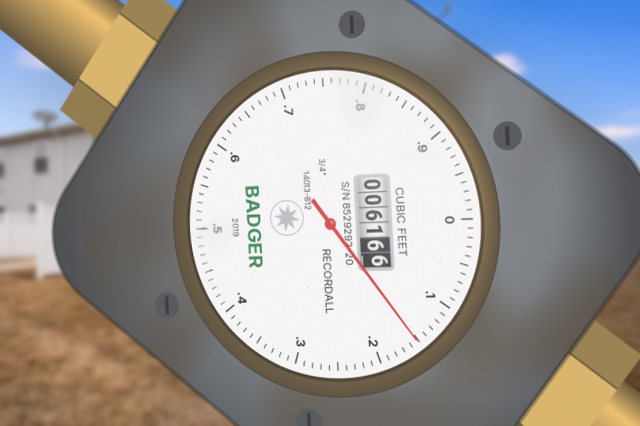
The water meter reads 6166.15; ft³
